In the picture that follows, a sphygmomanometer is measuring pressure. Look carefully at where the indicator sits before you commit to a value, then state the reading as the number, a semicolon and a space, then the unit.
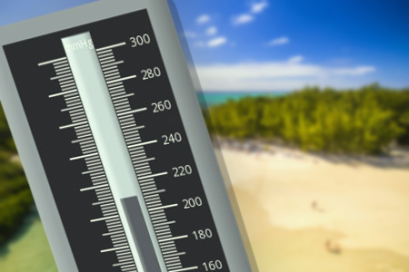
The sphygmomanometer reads 210; mmHg
